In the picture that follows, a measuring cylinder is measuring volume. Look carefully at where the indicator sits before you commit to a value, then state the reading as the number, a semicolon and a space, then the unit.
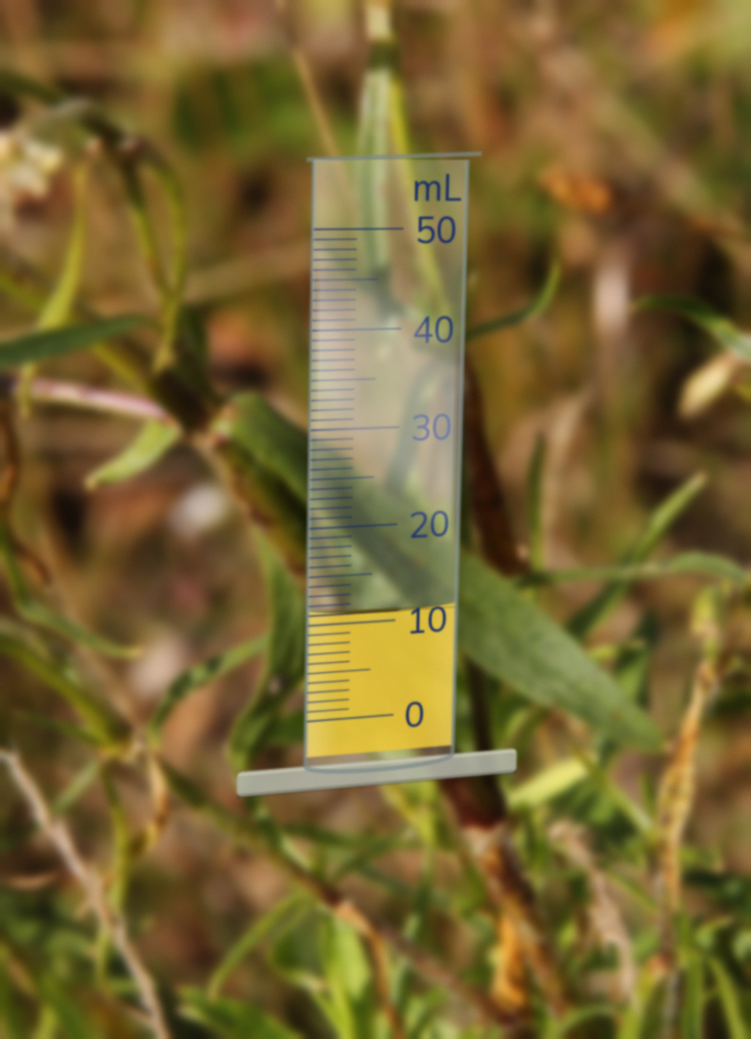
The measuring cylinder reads 11; mL
